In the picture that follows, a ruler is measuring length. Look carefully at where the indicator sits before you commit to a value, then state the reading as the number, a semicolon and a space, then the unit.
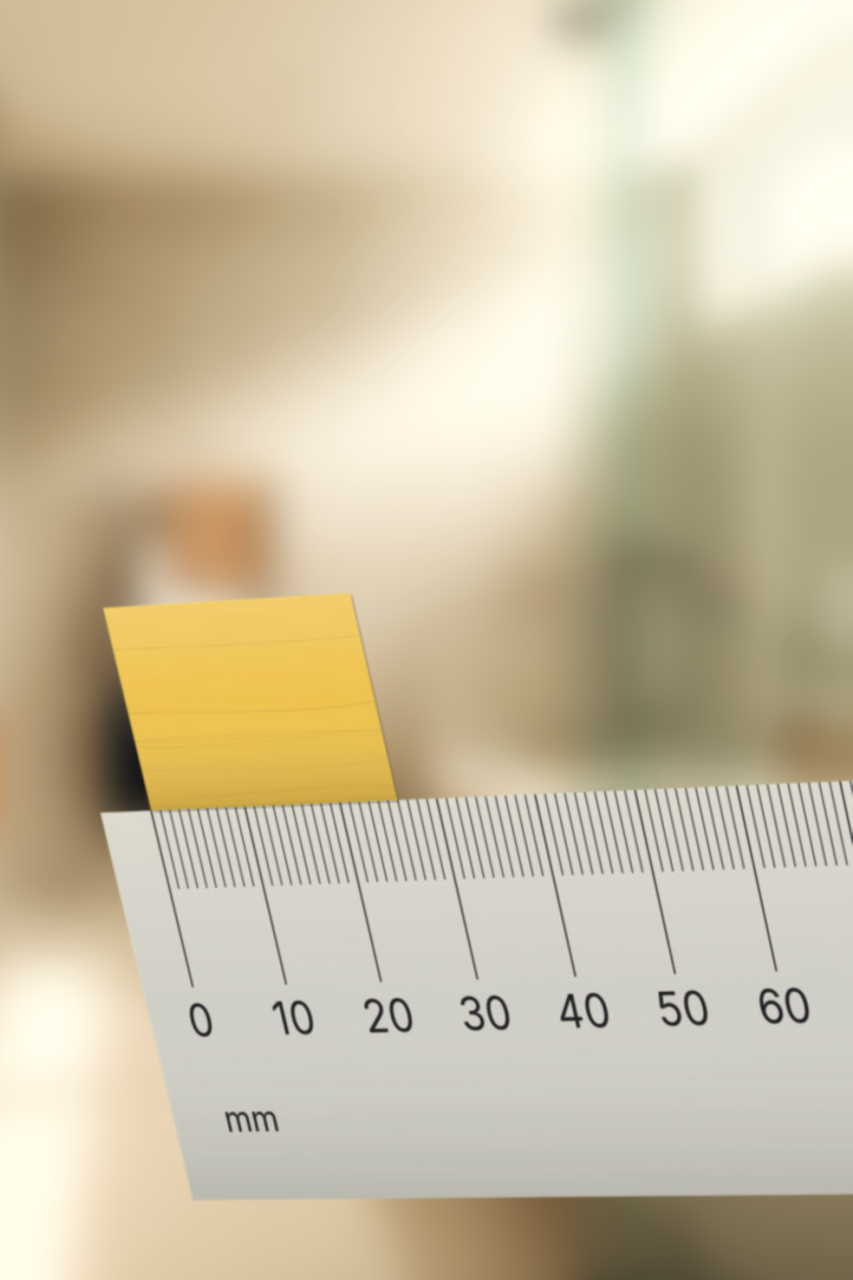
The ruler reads 26; mm
